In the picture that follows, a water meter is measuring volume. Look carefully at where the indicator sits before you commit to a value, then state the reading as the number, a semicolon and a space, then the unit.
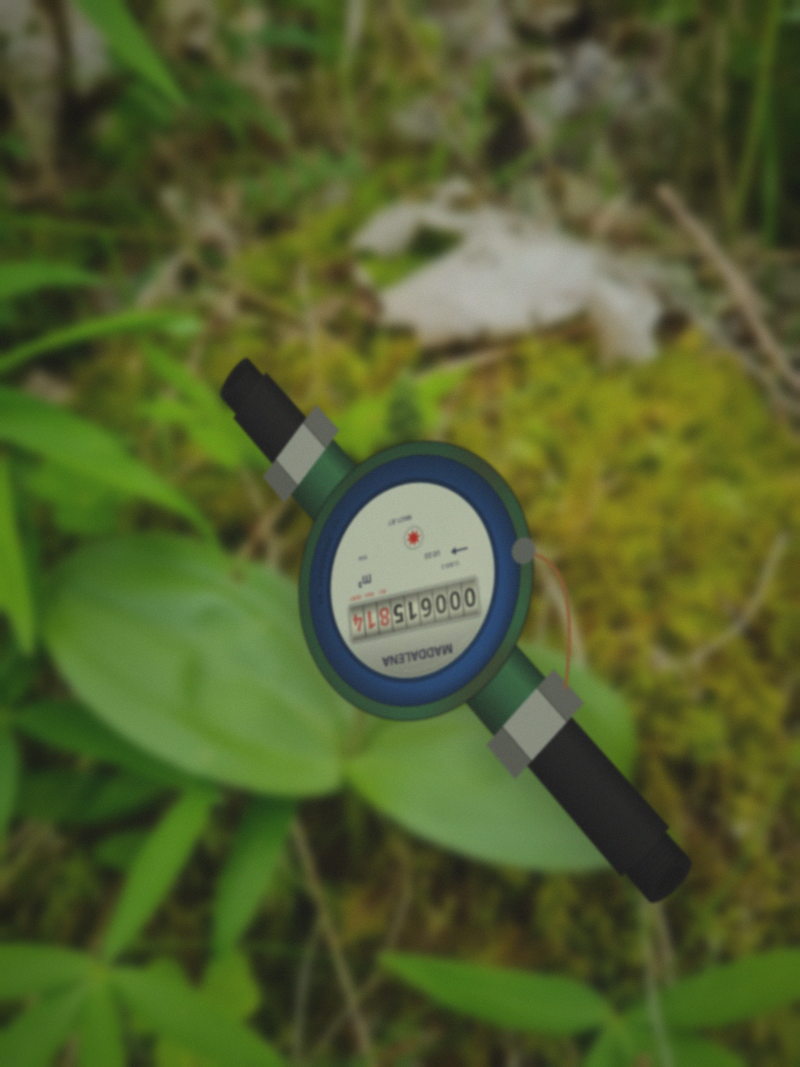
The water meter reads 615.814; m³
